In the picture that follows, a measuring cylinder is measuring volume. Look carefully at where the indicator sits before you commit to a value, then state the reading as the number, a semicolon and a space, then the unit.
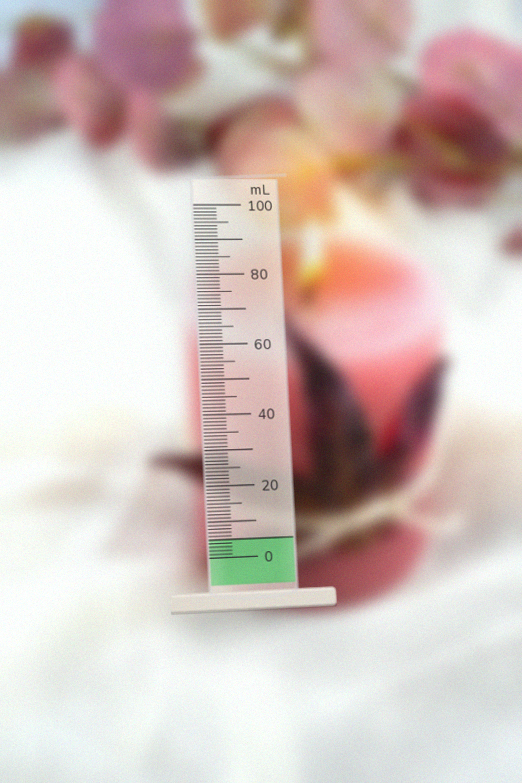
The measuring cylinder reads 5; mL
